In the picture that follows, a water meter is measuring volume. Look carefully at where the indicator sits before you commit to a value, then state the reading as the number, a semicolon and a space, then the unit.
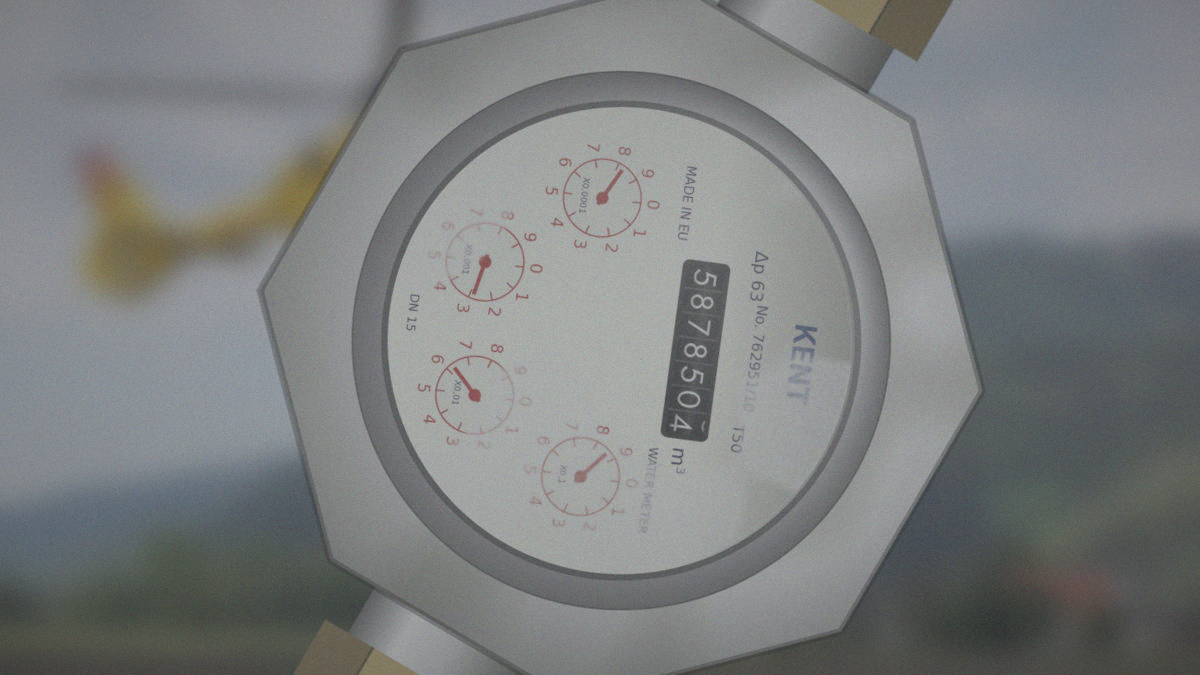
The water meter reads 5878503.8628; m³
